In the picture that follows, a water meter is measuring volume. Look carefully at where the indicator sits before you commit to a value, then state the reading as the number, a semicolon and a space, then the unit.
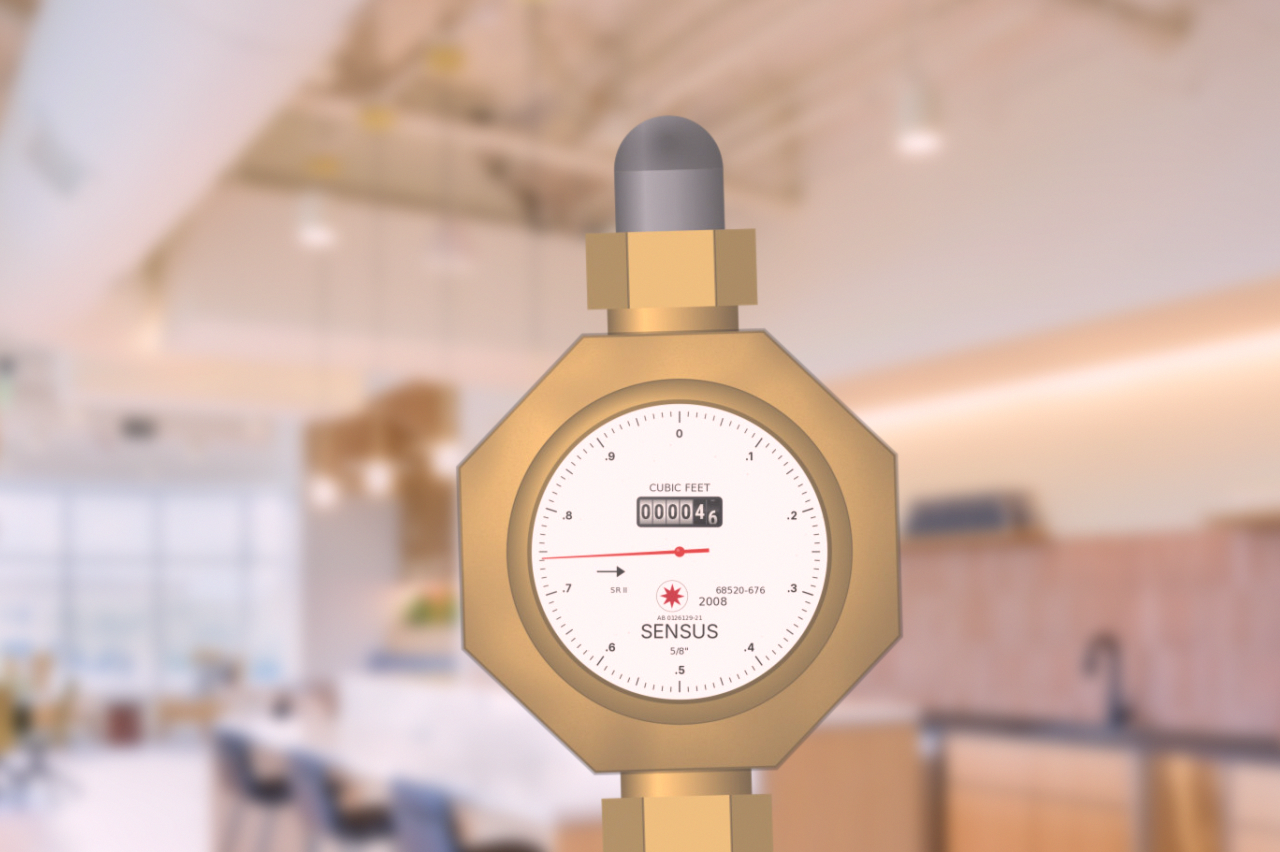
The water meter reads 45.74; ft³
